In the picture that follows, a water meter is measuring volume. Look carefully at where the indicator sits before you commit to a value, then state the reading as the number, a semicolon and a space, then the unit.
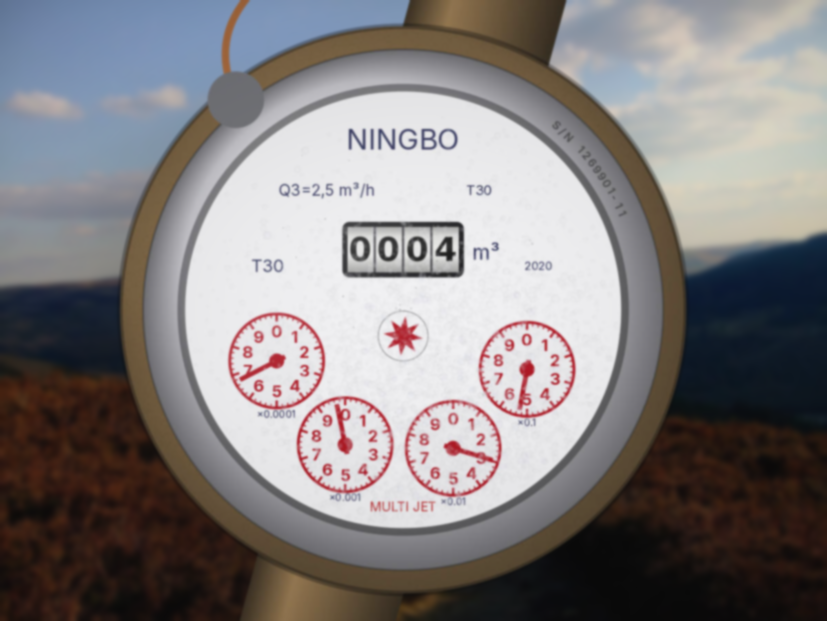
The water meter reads 4.5296; m³
